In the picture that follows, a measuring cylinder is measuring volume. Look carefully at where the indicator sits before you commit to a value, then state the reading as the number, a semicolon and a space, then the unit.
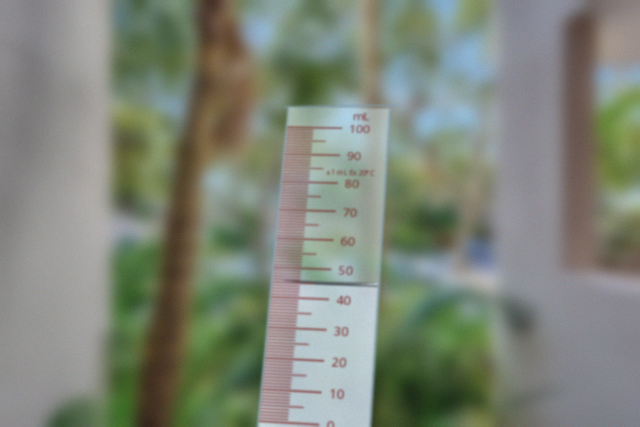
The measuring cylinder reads 45; mL
